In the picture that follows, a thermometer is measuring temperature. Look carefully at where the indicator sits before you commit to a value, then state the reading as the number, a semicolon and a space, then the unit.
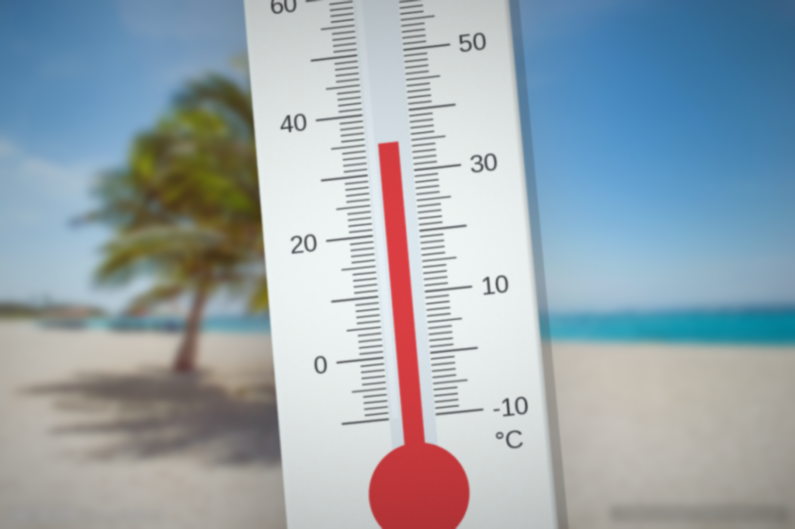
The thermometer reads 35; °C
